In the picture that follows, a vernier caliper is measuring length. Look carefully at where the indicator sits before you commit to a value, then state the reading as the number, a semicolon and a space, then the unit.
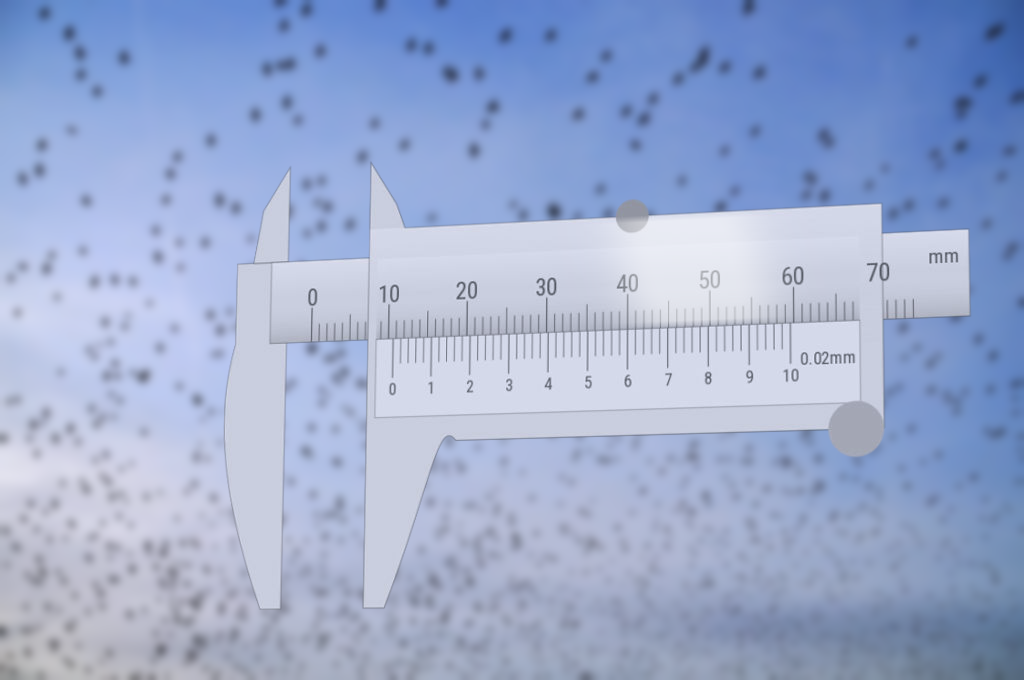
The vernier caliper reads 10.6; mm
